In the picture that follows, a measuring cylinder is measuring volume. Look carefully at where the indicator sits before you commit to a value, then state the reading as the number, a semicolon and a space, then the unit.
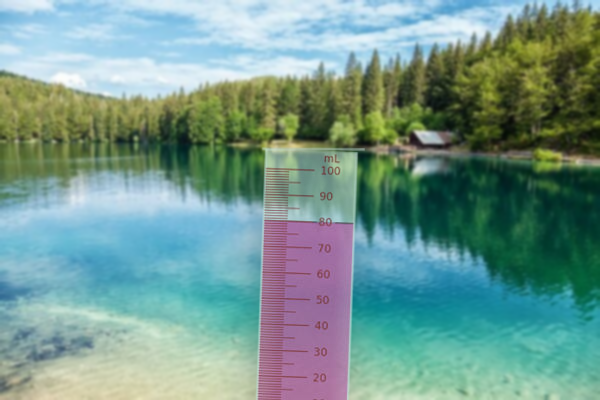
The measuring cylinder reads 80; mL
